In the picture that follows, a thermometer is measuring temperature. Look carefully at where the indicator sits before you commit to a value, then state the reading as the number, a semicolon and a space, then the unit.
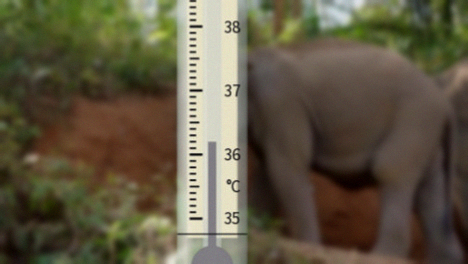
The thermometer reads 36.2; °C
